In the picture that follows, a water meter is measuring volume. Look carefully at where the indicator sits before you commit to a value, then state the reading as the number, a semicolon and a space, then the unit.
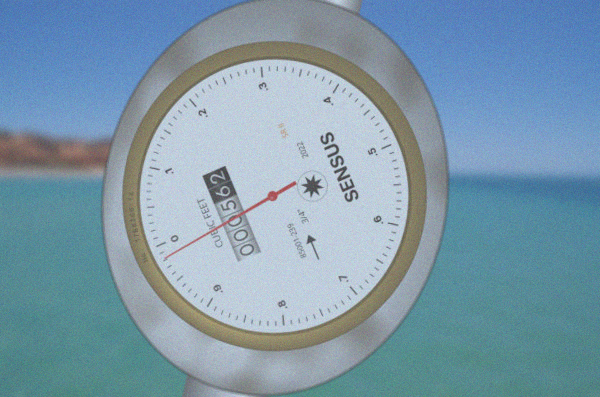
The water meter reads 561.98; ft³
